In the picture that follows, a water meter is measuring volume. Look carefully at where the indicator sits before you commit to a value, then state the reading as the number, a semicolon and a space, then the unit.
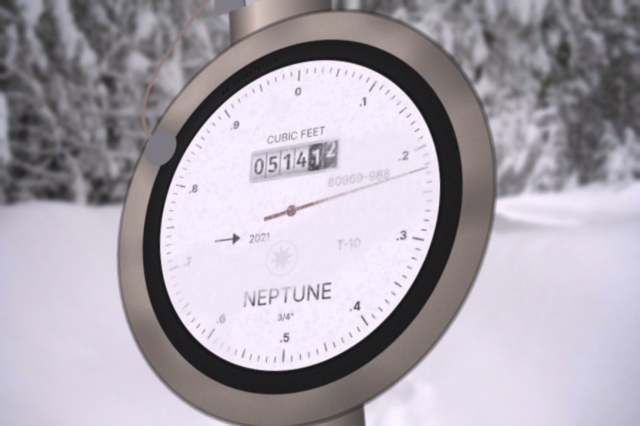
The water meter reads 51412.22; ft³
